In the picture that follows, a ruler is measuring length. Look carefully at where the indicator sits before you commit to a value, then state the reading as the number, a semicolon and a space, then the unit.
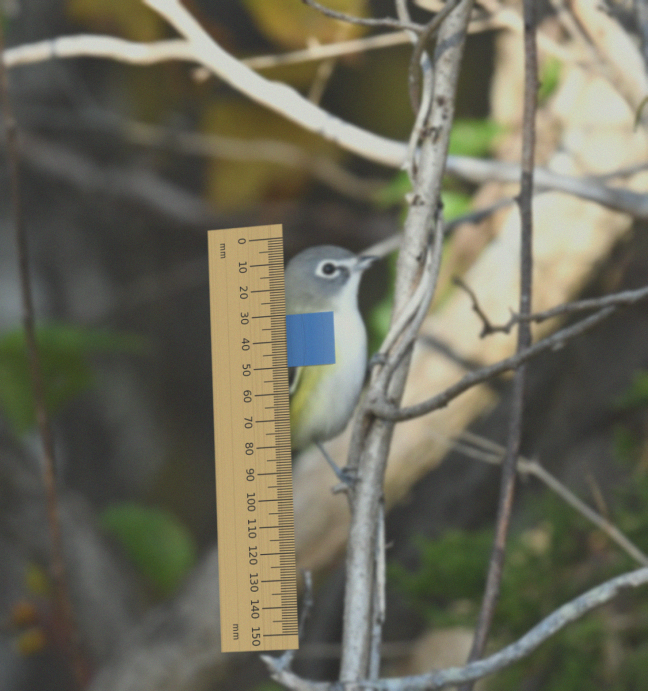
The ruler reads 20; mm
